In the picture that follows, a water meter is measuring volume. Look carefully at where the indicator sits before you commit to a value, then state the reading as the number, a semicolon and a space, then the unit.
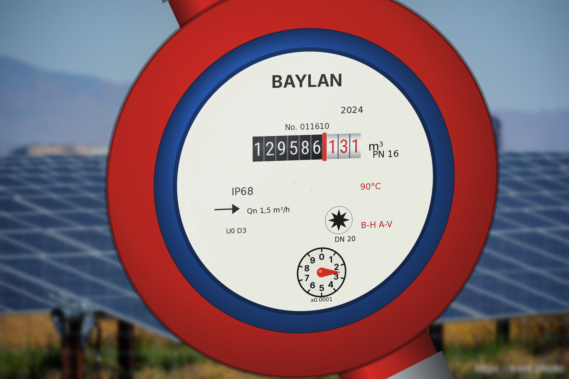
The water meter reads 129586.1312; m³
